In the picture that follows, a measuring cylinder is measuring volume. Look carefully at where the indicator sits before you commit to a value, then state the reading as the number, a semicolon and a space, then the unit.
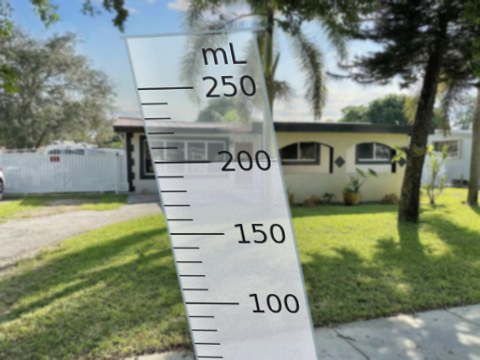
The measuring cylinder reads 200; mL
